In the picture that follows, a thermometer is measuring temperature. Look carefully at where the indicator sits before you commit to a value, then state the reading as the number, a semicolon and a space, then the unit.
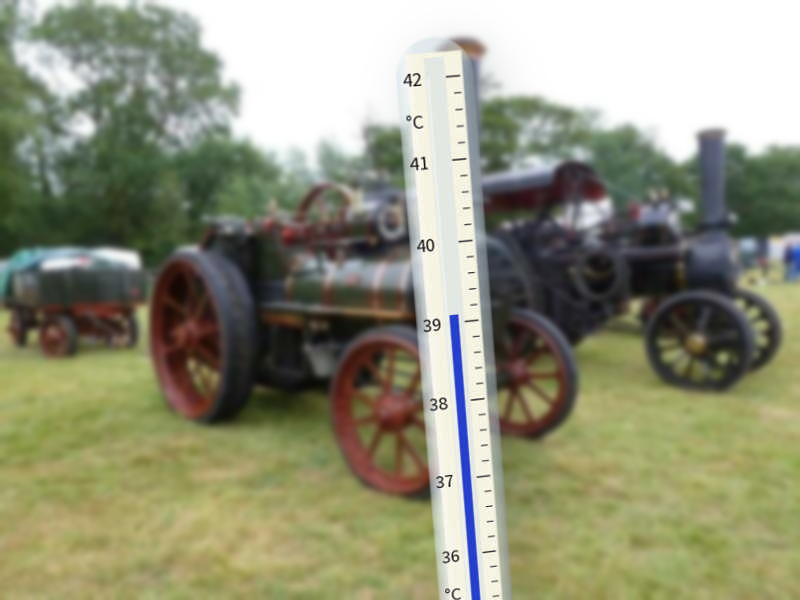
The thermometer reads 39.1; °C
